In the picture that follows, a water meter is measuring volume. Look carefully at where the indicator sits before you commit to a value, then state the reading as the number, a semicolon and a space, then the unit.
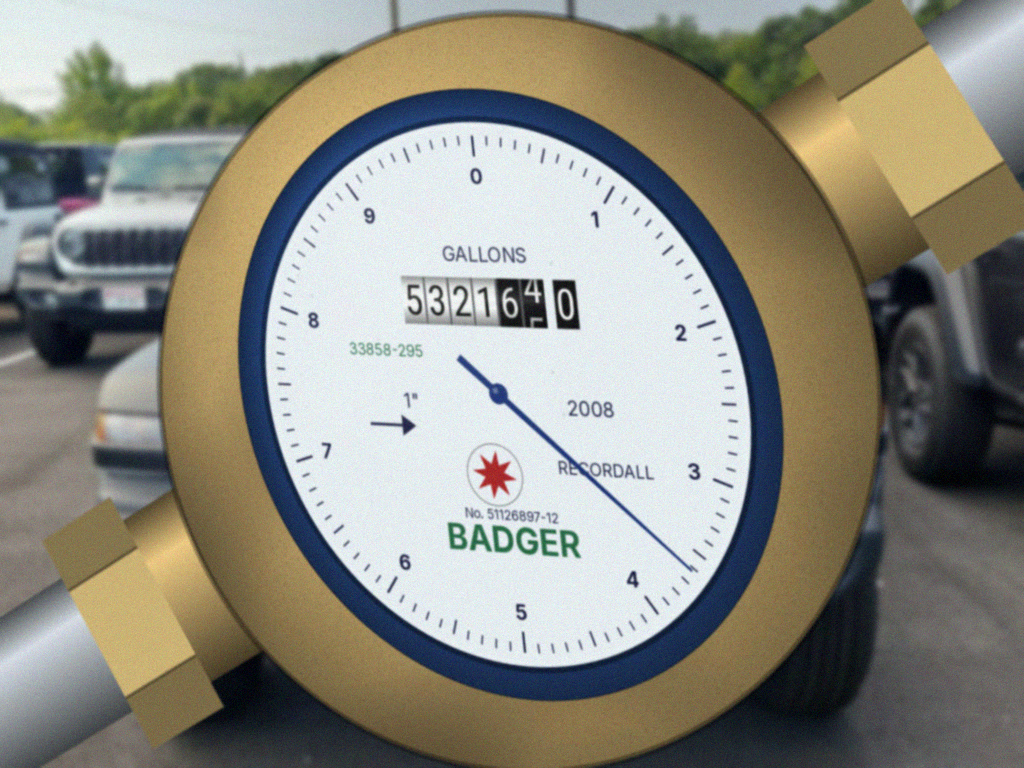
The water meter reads 5321643.6; gal
